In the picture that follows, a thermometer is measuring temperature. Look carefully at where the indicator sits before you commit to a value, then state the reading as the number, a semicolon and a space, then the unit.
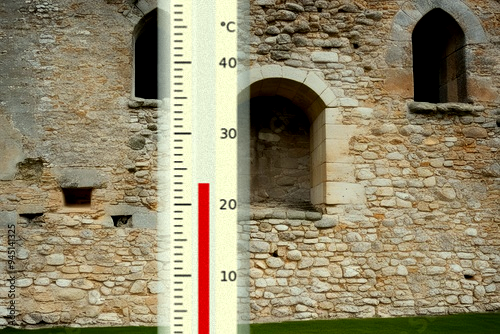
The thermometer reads 23; °C
